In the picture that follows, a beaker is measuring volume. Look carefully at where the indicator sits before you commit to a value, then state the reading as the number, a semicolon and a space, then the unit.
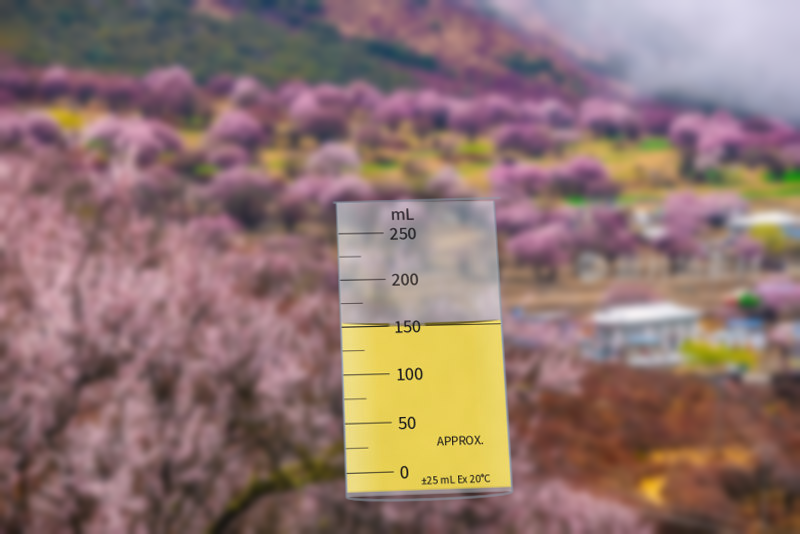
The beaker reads 150; mL
